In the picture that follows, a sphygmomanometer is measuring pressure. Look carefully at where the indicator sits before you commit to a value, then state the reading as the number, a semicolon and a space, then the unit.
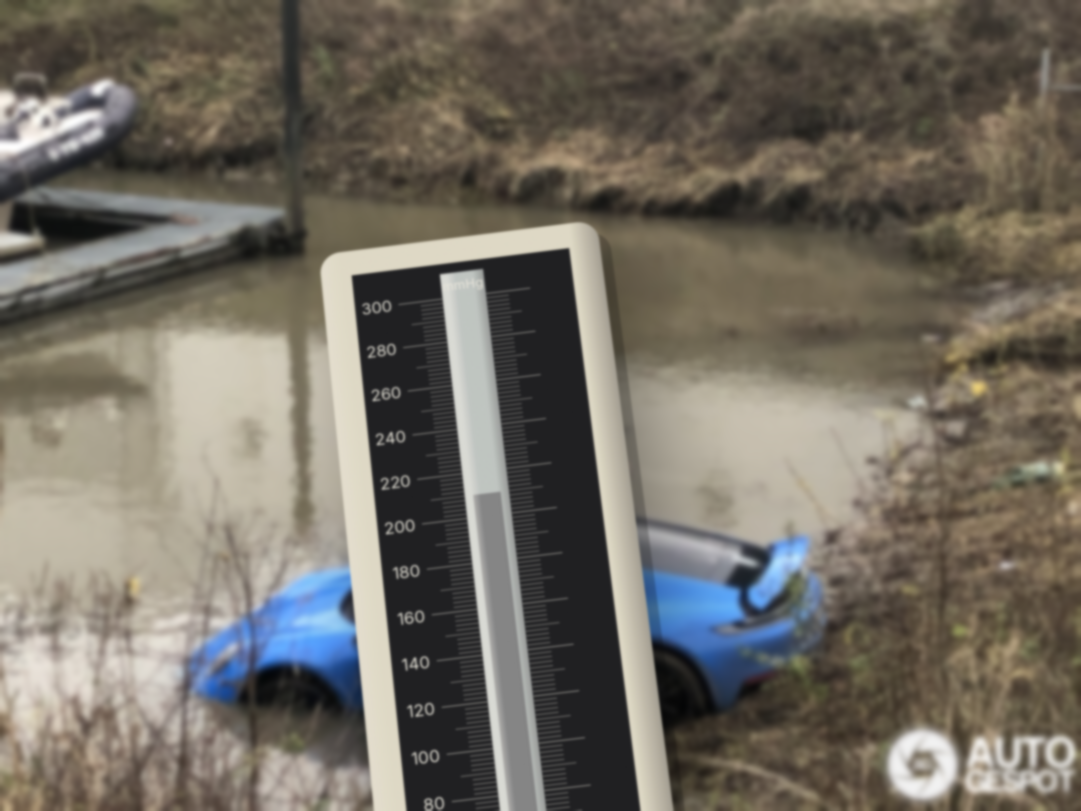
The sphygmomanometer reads 210; mmHg
